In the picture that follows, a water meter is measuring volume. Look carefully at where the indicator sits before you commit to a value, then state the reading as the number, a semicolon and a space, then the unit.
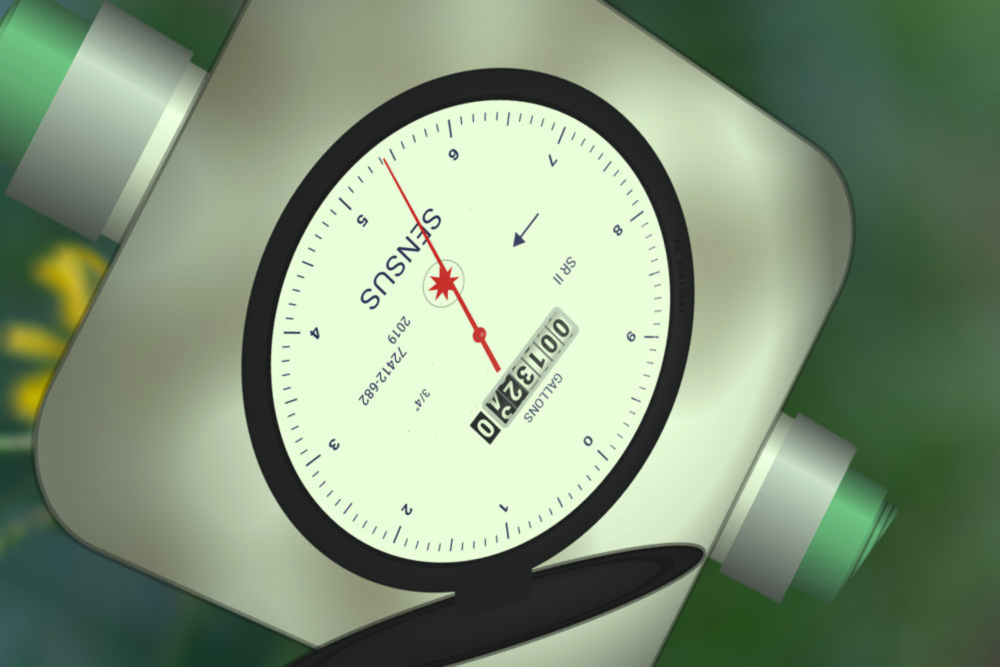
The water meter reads 13235.4; gal
